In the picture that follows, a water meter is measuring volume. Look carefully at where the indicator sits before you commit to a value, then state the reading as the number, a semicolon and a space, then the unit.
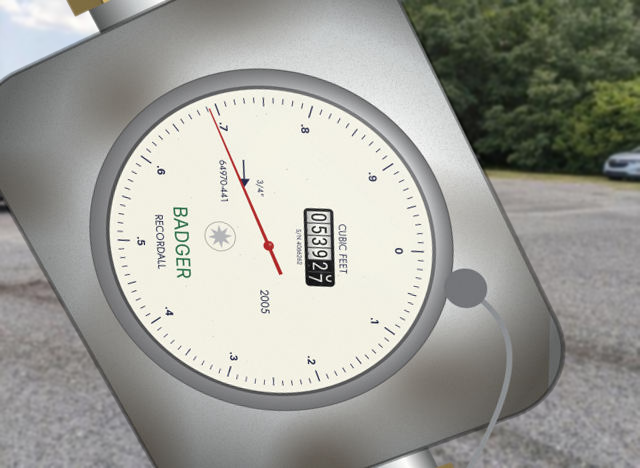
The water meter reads 53926.69; ft³
